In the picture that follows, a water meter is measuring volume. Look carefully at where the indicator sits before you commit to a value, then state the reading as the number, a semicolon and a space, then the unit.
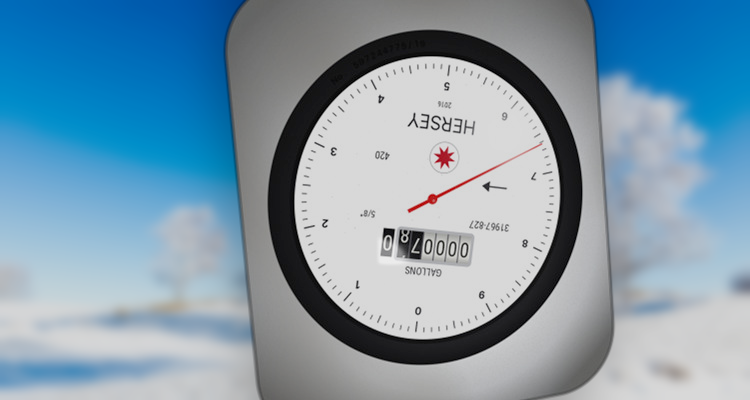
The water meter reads 776.6; gal
